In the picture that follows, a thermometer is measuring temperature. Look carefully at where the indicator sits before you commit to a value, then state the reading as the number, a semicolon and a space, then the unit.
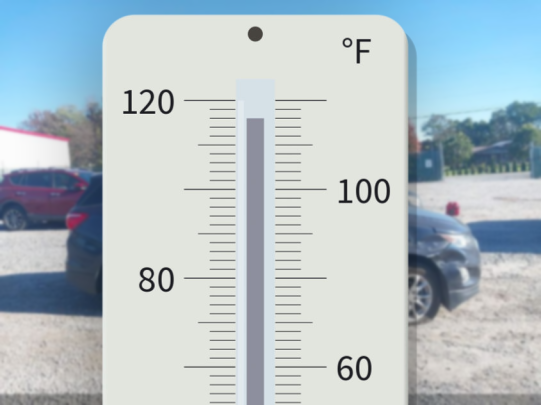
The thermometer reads 116; °F
